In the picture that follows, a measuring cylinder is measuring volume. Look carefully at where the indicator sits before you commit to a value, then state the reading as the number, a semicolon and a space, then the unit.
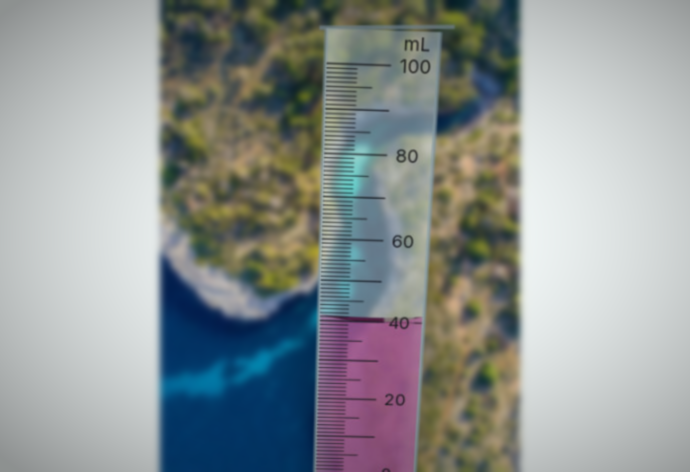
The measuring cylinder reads 40; mL
